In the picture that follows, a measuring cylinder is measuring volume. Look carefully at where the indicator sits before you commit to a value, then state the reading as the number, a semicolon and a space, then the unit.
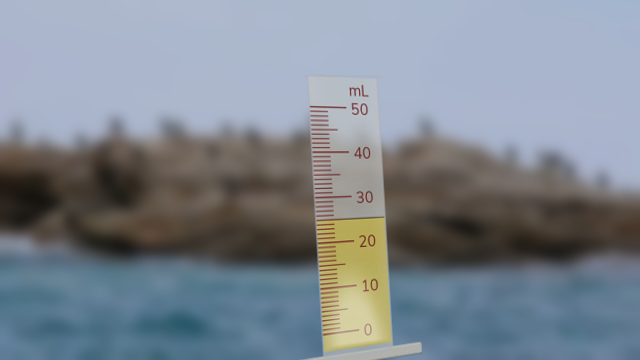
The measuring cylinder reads 25; mL
